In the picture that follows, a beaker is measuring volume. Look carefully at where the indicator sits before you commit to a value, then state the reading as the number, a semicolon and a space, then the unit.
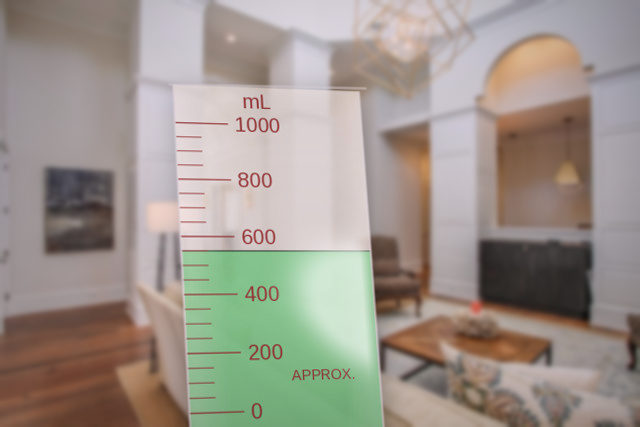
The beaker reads 550; mL
